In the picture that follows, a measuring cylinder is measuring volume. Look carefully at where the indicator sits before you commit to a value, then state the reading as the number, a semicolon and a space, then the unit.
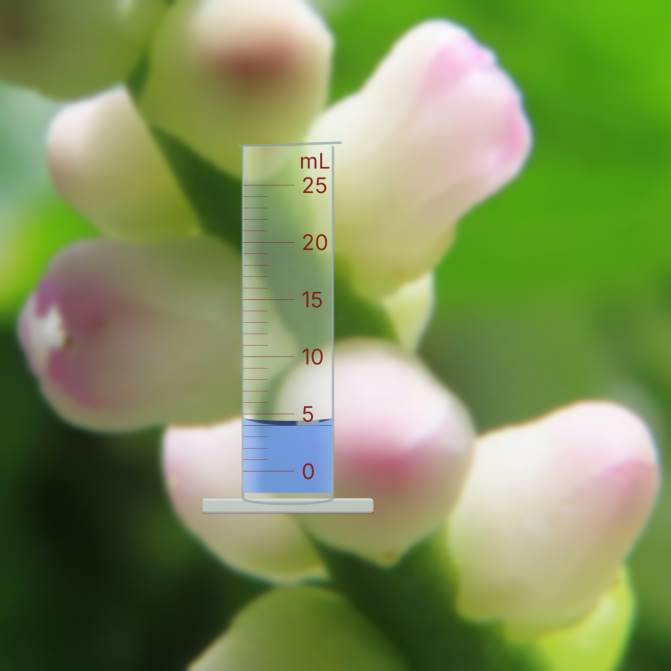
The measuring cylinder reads 4; mL
